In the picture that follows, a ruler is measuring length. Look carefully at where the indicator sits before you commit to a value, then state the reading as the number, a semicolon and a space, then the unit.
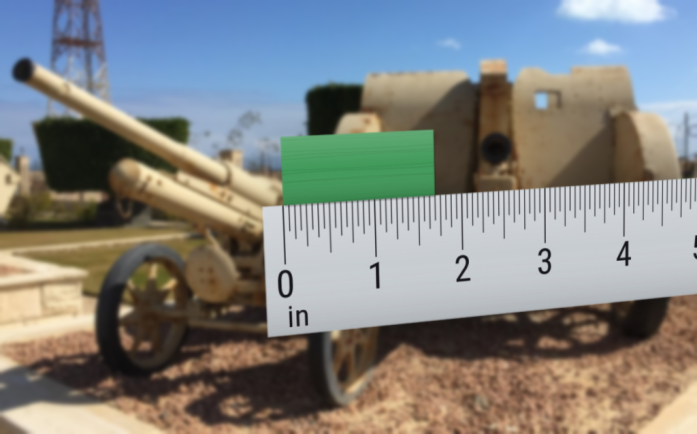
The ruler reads 1.6875; in
